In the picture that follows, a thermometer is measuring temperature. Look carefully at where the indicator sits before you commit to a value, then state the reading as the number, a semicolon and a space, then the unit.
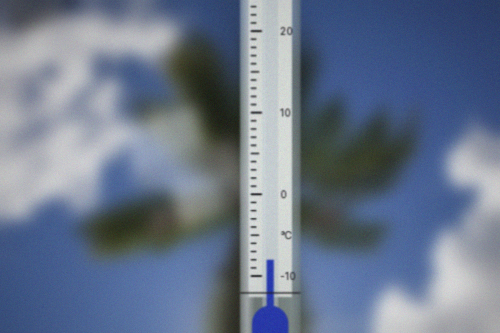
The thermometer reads -8; °C
